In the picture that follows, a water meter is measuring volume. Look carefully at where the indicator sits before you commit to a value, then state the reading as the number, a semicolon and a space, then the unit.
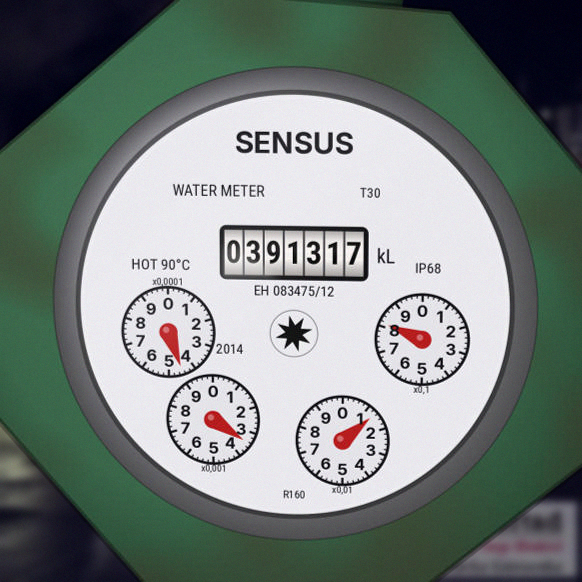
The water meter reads 391317.8134; kL
